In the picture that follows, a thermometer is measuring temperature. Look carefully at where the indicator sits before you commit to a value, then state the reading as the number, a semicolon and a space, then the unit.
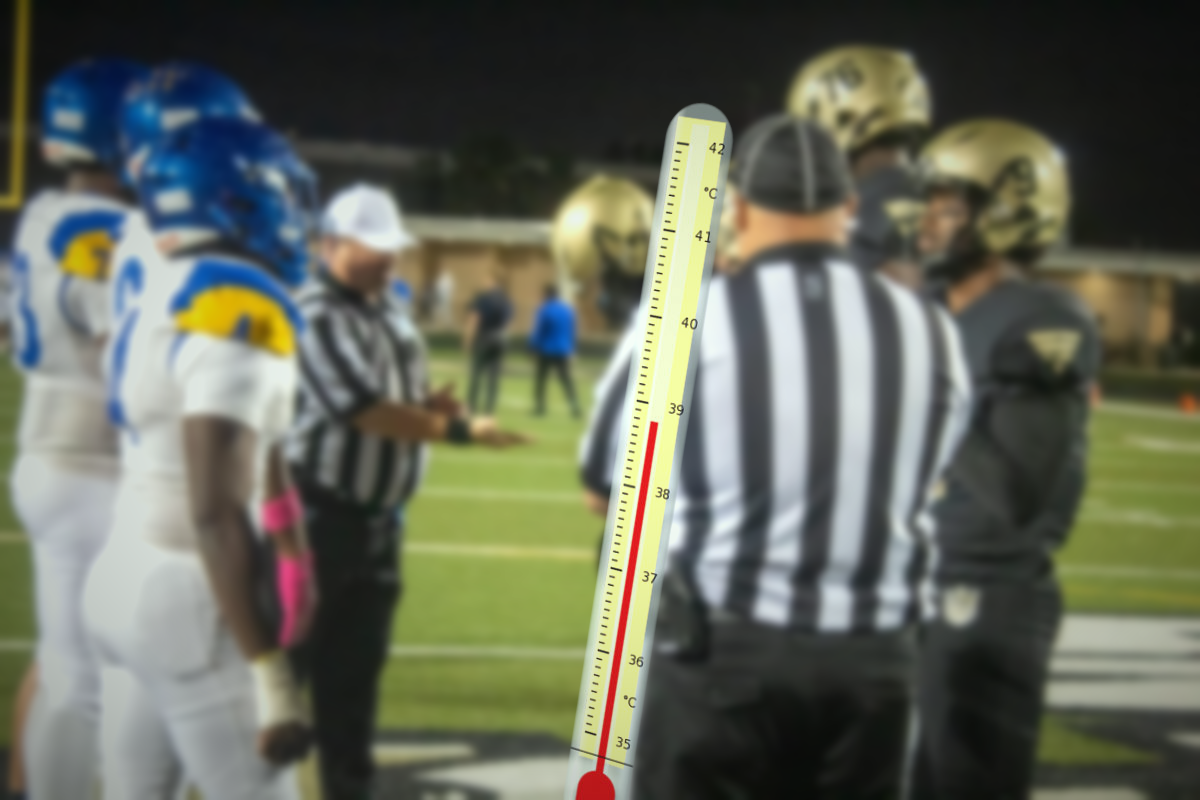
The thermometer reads 38.8; °C
